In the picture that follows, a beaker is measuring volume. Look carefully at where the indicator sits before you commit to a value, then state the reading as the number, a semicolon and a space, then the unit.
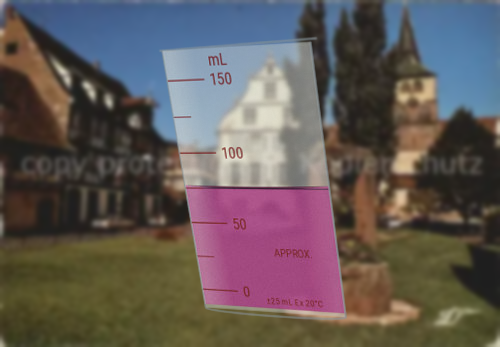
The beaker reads 75; mL
